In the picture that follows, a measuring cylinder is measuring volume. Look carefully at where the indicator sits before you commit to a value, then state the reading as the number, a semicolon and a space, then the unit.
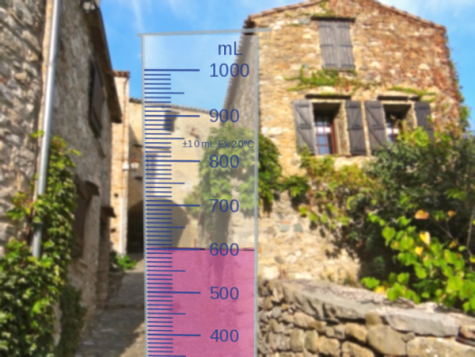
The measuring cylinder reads 600; mL
